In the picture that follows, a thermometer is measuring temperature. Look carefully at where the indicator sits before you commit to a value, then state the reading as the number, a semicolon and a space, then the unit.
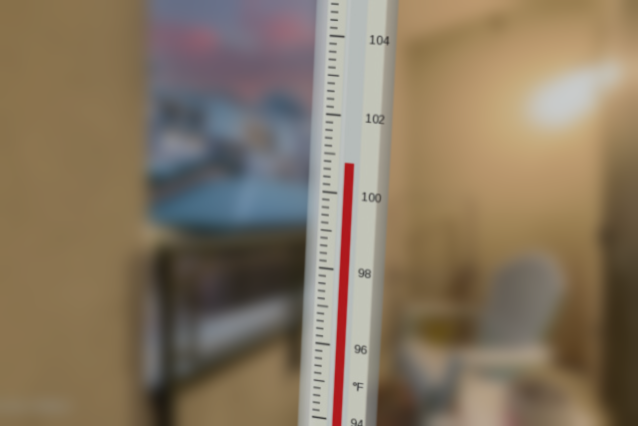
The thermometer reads 100.8; °F
